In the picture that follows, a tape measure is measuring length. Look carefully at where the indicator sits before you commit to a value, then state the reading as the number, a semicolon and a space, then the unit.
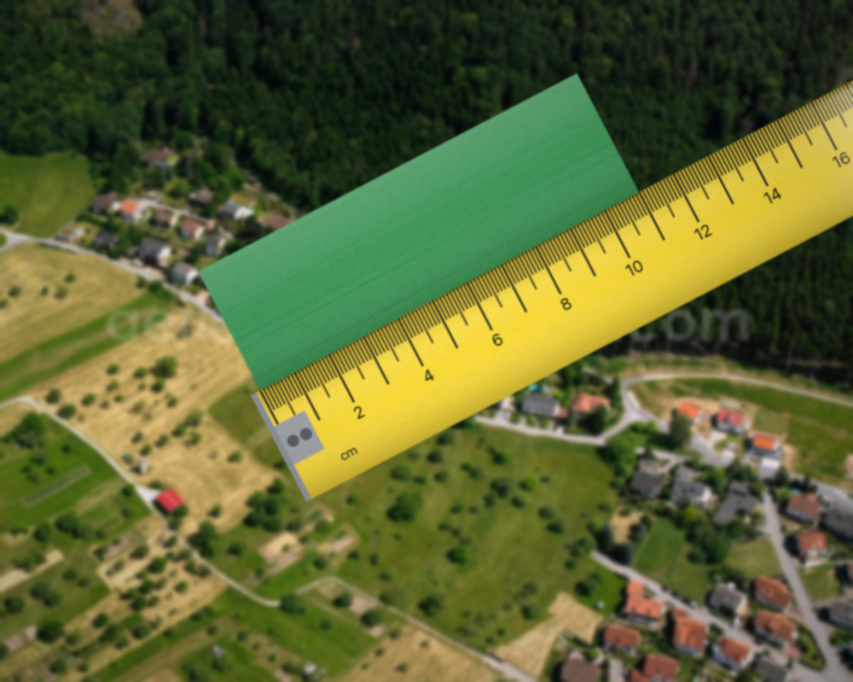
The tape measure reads 11; cm
